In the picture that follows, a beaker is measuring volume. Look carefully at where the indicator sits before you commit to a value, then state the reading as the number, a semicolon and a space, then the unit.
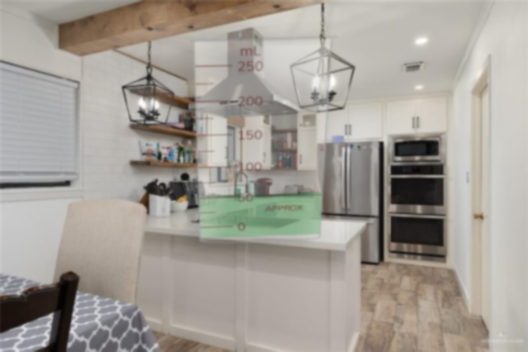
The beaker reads 50; mL
